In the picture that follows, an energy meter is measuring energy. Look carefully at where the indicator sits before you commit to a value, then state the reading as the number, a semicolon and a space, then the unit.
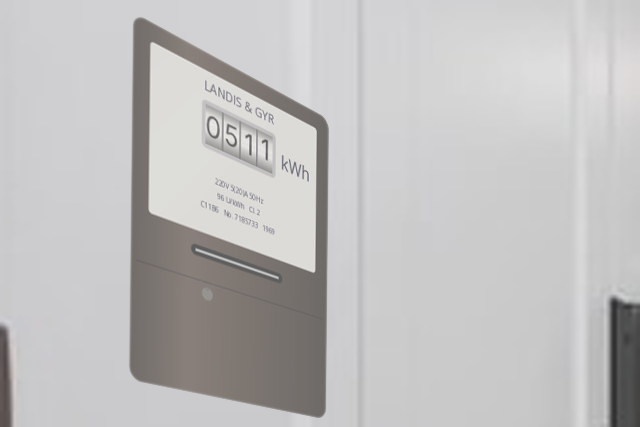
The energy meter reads 511; kWh
